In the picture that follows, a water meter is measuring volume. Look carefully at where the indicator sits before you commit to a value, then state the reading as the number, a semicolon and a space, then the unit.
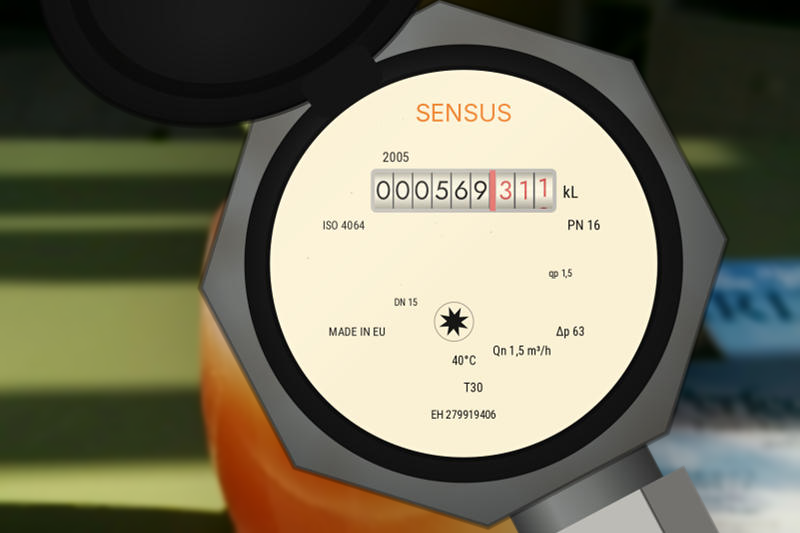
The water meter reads 569.311; kL
